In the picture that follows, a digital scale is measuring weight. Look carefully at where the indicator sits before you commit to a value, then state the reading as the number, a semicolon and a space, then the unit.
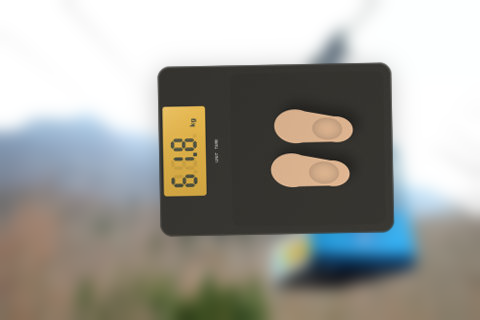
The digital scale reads 61.8; kg
